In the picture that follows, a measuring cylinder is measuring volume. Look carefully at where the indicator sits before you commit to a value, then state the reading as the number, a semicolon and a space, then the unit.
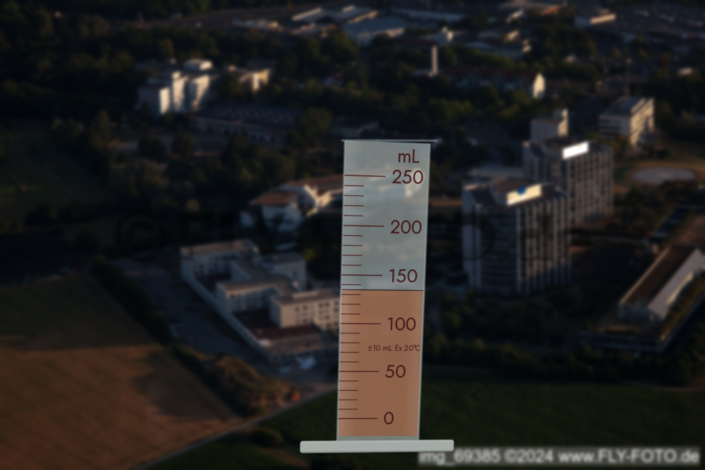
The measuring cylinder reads 135; mL
